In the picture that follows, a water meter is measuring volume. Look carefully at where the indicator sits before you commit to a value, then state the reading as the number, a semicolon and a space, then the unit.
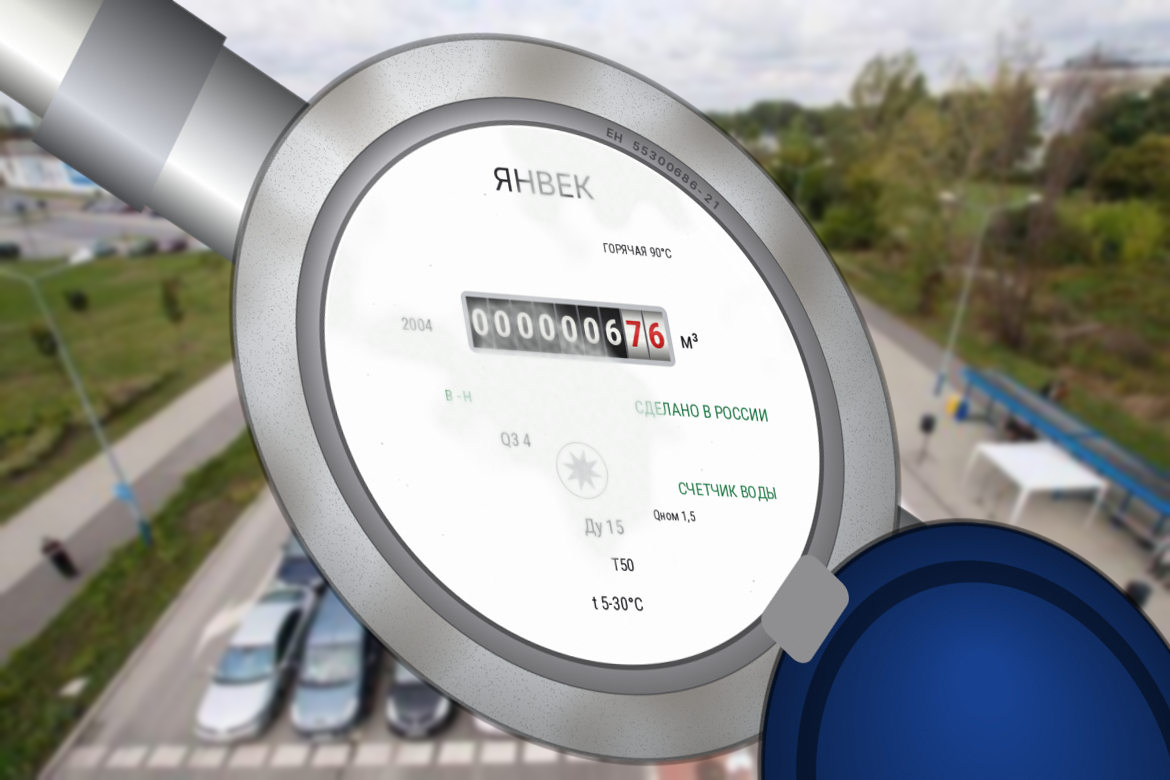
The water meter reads 6.76; m³
